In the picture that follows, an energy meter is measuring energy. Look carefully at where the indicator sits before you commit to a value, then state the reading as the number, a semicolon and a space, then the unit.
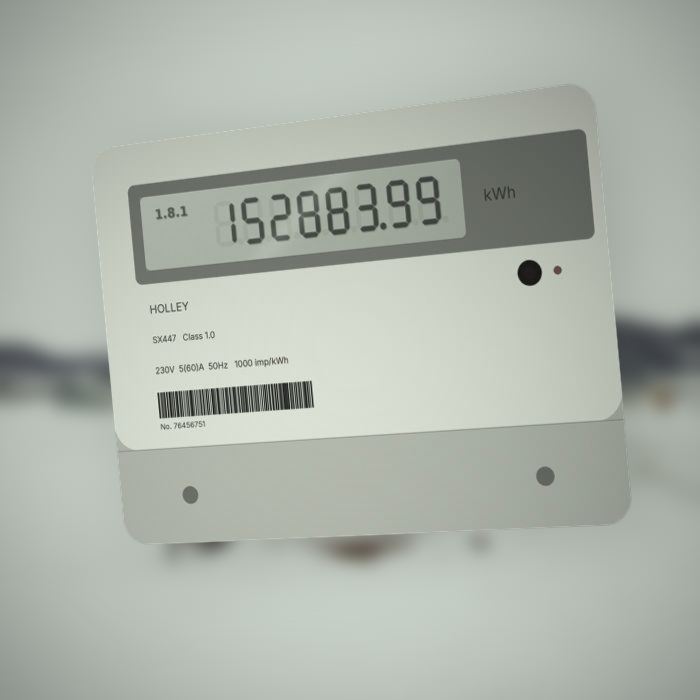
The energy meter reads 152883.99; kWh
